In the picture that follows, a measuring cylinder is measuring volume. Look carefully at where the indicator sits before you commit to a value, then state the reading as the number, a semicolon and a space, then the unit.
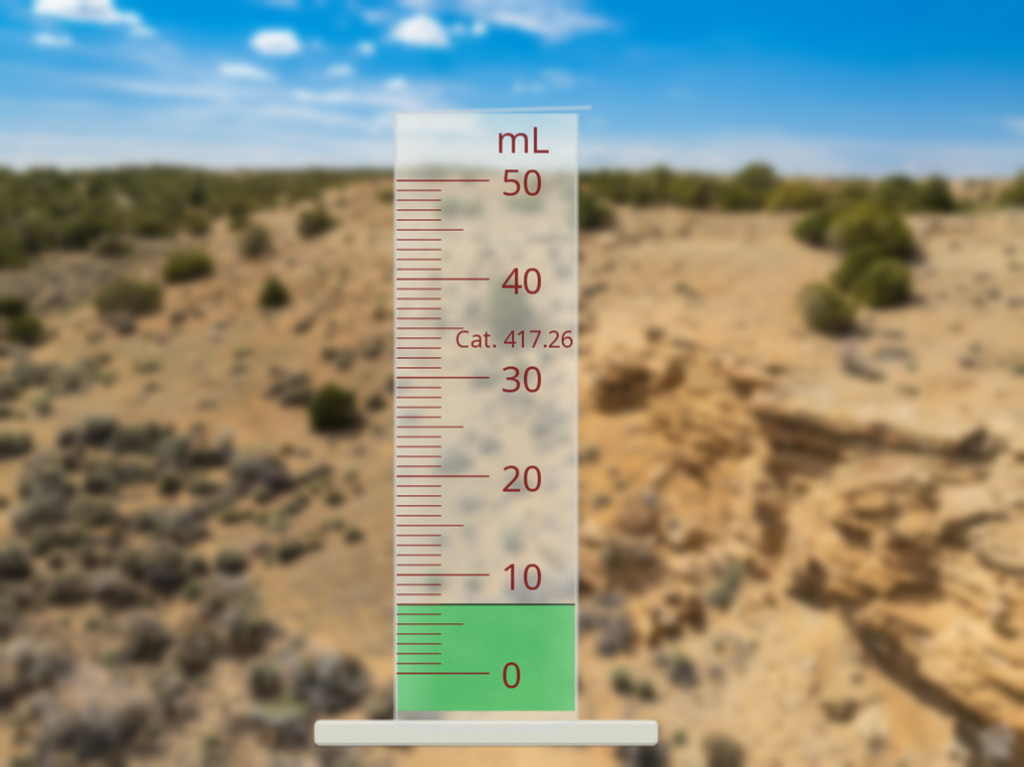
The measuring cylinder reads 7; mL
